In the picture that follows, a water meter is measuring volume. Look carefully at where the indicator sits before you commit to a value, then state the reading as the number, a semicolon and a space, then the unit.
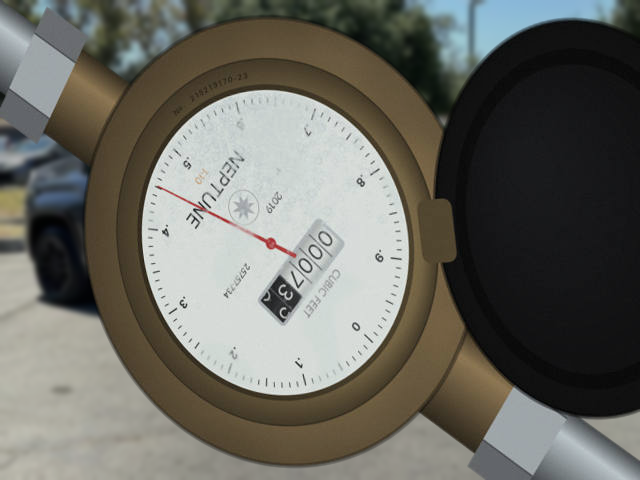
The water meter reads 735.45; ft³
